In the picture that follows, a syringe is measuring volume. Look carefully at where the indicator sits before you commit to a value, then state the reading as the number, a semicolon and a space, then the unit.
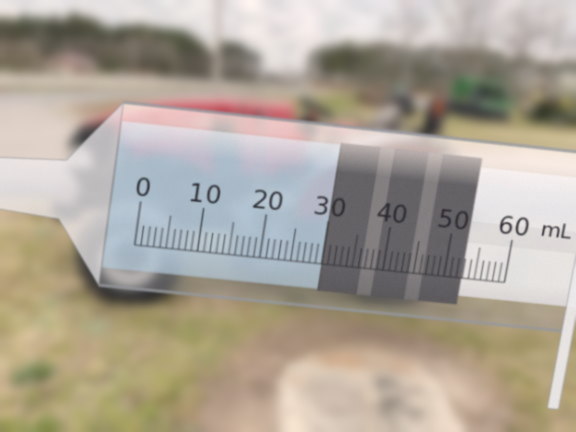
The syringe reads 30; mL
